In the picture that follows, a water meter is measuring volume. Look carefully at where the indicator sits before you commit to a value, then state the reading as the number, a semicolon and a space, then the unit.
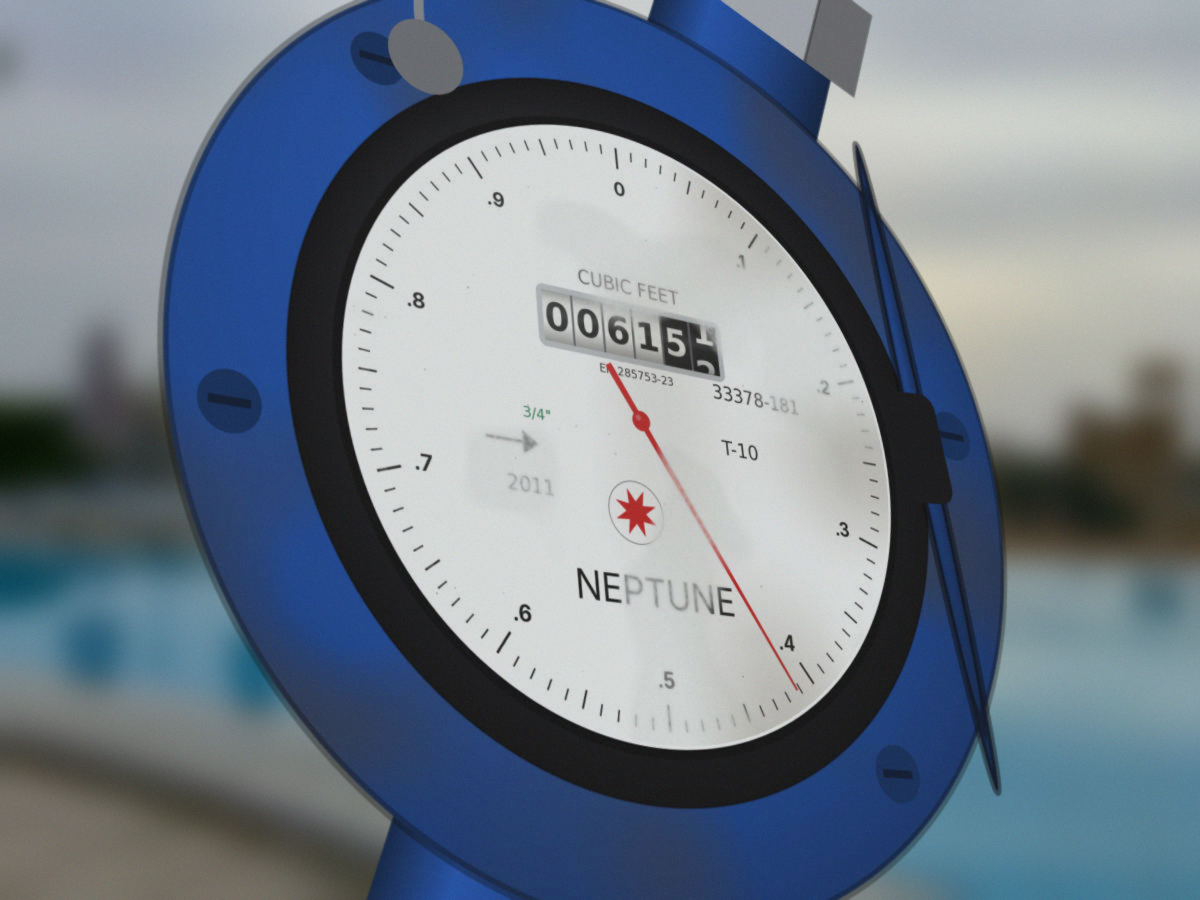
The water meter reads 6151.41; ft³
